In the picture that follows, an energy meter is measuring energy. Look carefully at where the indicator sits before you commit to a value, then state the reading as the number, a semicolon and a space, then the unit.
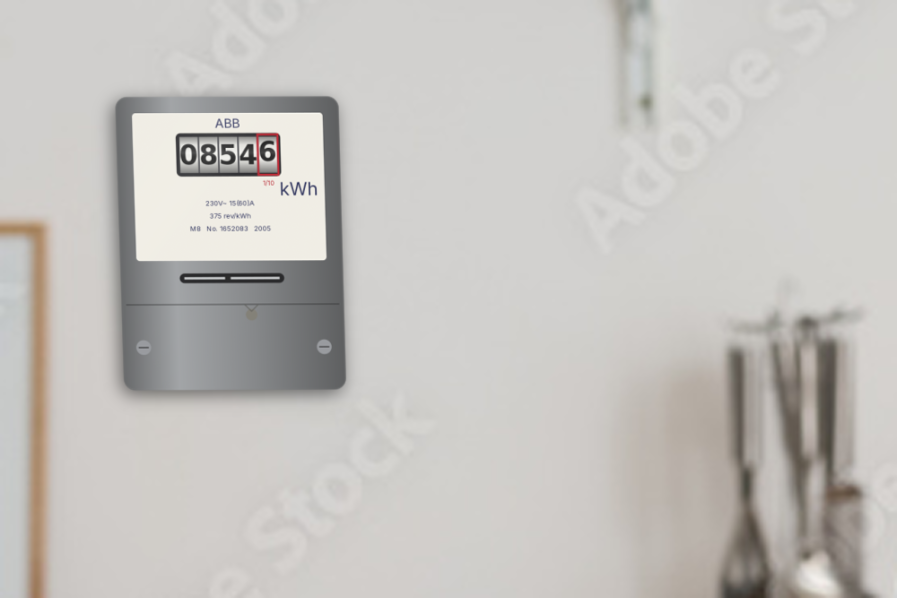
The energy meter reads 854.6; kWh
